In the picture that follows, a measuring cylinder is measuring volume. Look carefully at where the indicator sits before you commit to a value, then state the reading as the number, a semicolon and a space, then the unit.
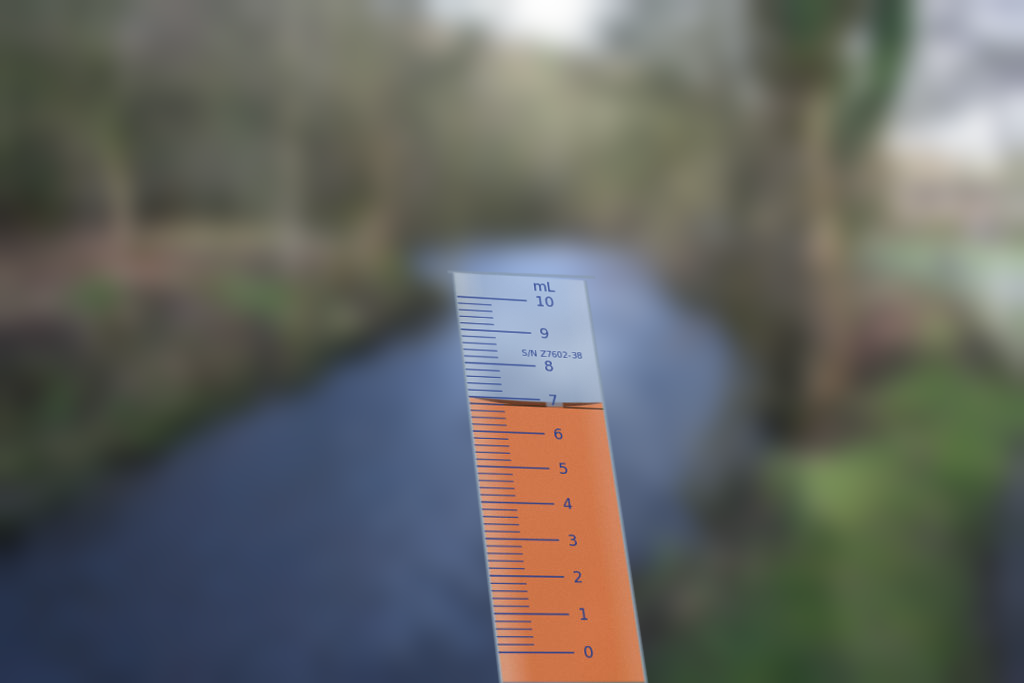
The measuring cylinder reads 6.8; mL
